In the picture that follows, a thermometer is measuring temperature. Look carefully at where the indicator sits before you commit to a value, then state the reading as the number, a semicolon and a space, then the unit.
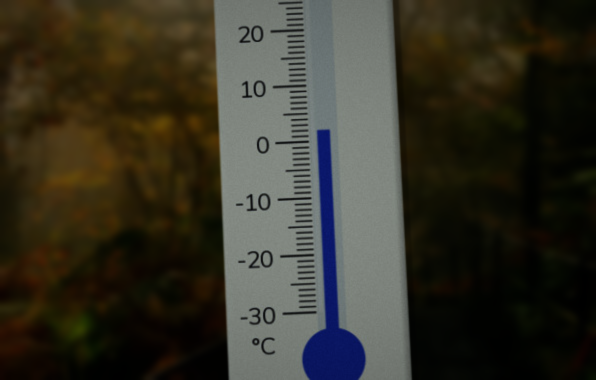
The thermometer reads 2; °C
